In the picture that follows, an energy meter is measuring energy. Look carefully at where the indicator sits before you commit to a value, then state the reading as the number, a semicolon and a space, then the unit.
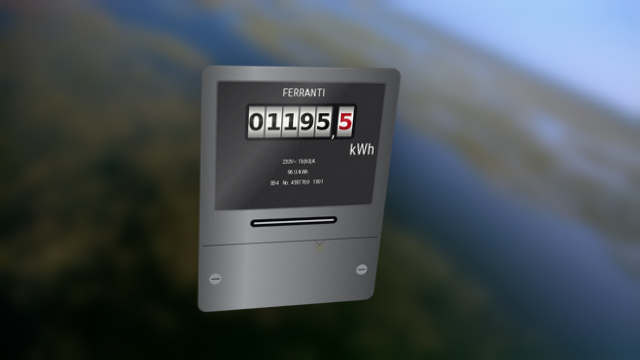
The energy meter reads 1195.5; kWh
